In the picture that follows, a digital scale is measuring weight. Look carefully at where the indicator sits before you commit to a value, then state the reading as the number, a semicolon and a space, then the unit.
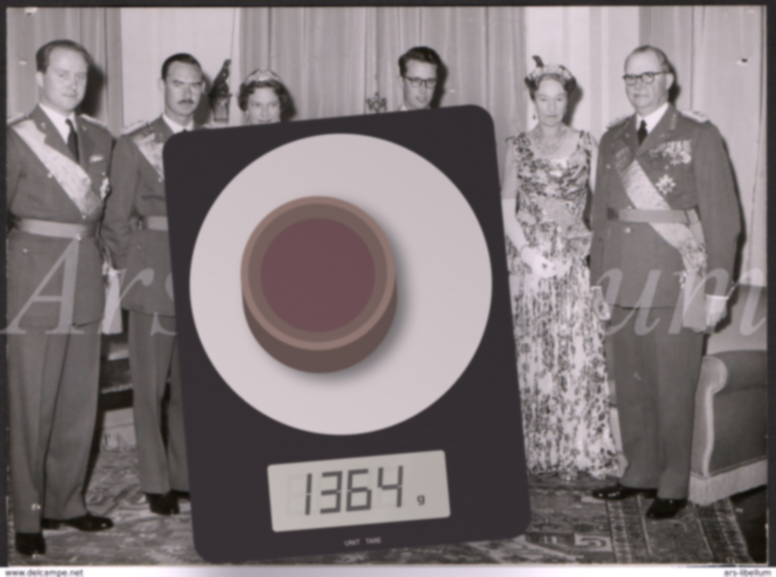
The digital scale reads 1364; g
